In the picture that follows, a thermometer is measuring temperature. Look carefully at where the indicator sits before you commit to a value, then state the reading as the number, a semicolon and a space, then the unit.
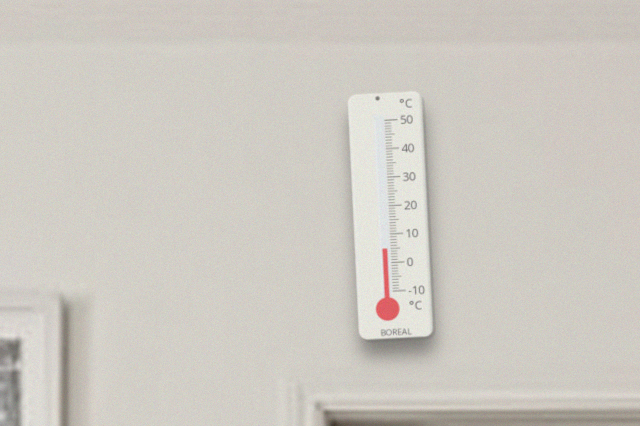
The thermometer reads 5; °C
